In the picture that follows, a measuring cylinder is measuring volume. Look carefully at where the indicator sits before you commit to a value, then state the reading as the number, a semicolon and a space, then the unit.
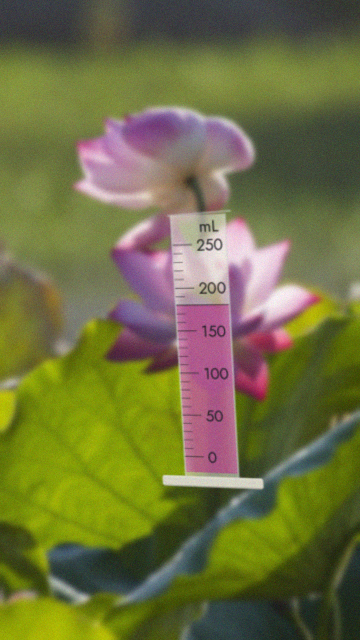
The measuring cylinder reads 180; mL
